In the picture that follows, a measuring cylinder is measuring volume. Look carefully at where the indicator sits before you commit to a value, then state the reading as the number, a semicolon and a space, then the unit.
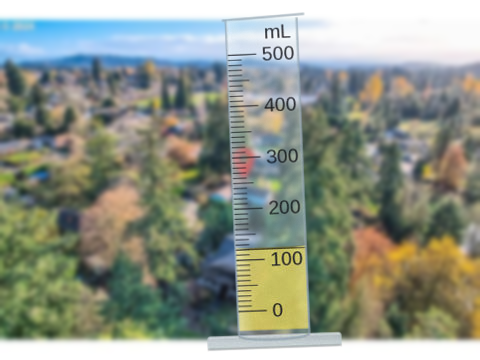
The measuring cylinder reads 120; mL
